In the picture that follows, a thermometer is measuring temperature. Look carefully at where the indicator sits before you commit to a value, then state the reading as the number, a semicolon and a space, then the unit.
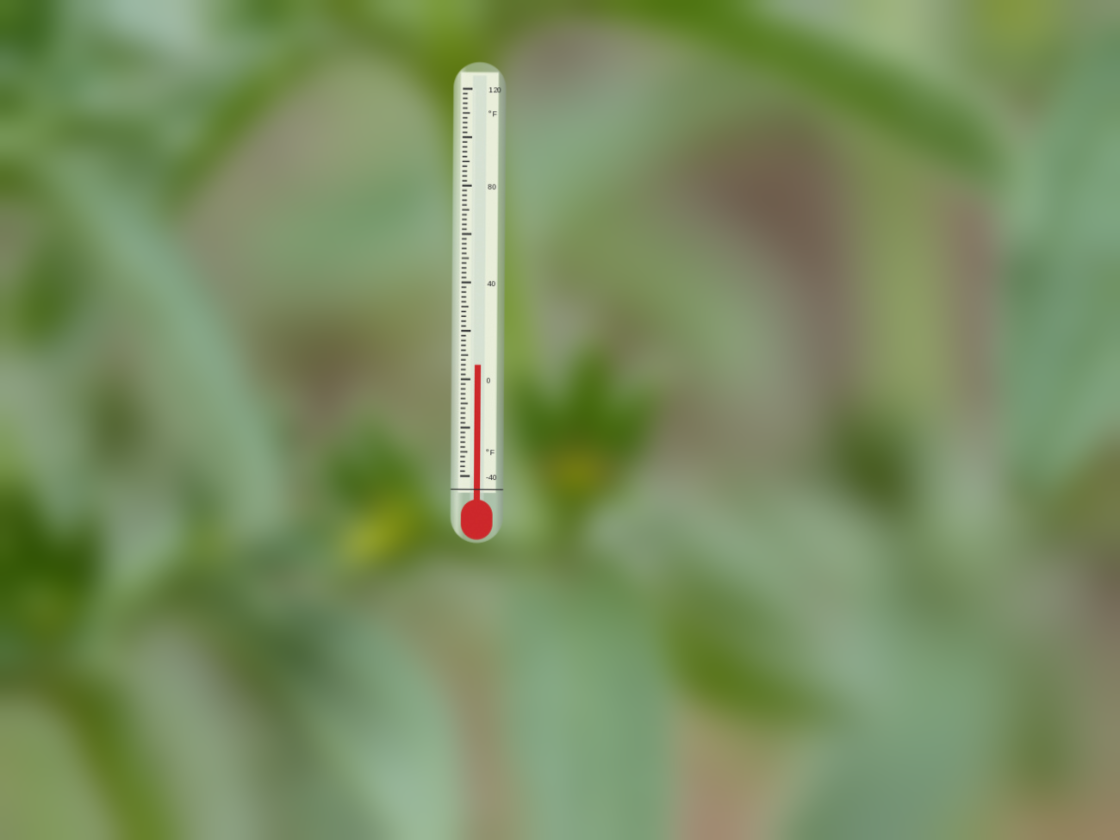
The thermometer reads 6; °F
